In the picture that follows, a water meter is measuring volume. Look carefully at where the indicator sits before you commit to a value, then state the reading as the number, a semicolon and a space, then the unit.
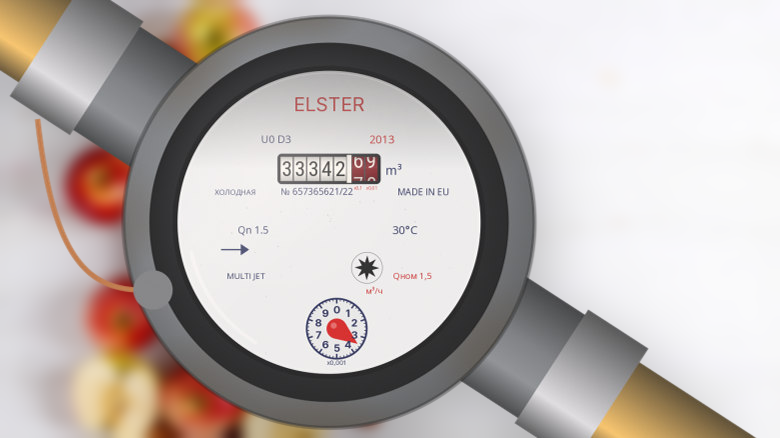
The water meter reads 33342.693; m³
